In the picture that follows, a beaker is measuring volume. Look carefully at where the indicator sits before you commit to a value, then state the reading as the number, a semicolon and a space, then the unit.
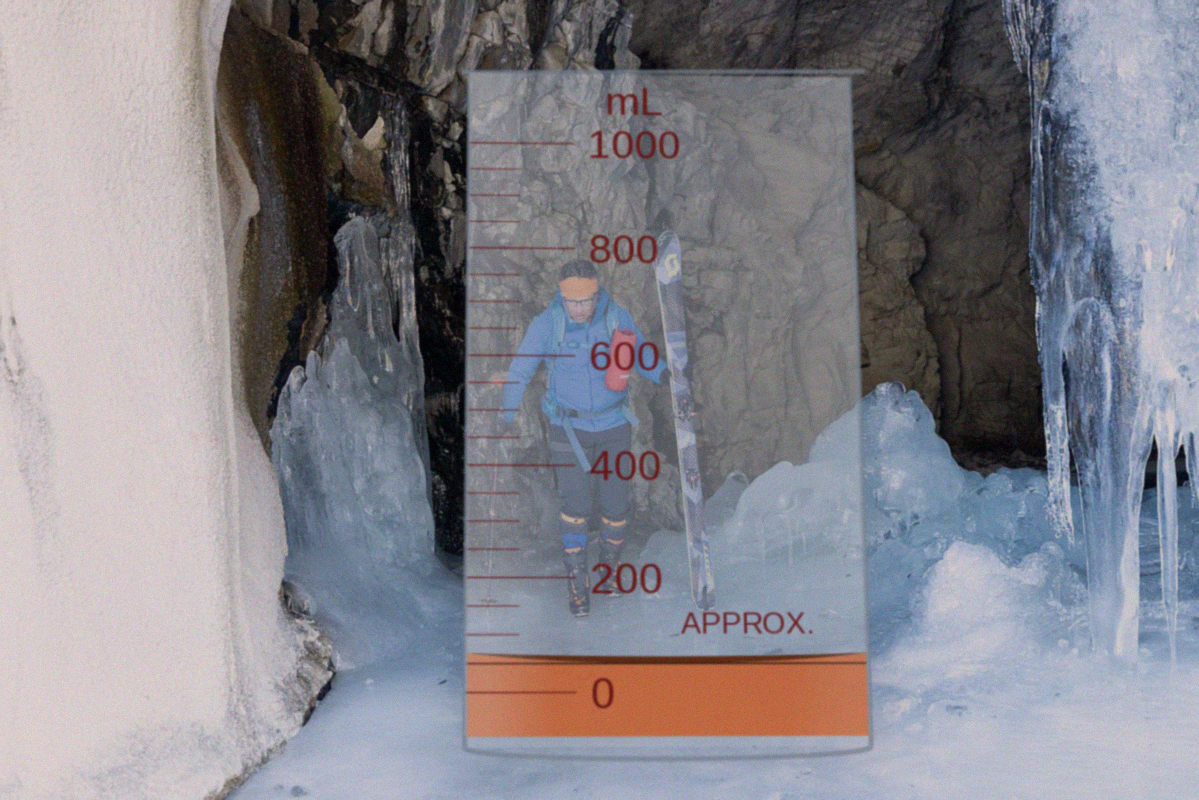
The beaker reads 50; mL
